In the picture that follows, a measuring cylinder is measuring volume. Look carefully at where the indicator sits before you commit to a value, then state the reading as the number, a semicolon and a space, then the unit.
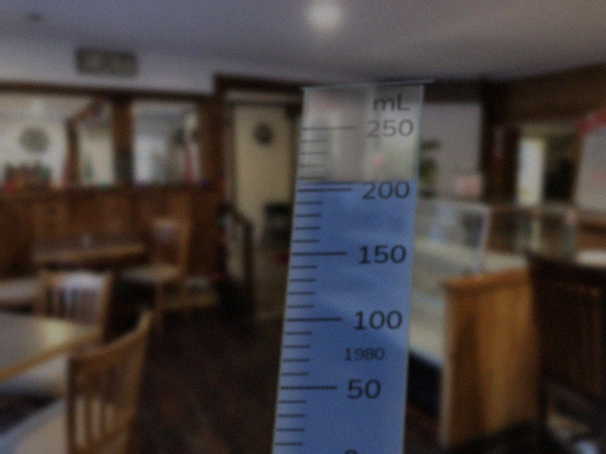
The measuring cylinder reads 205; mL
